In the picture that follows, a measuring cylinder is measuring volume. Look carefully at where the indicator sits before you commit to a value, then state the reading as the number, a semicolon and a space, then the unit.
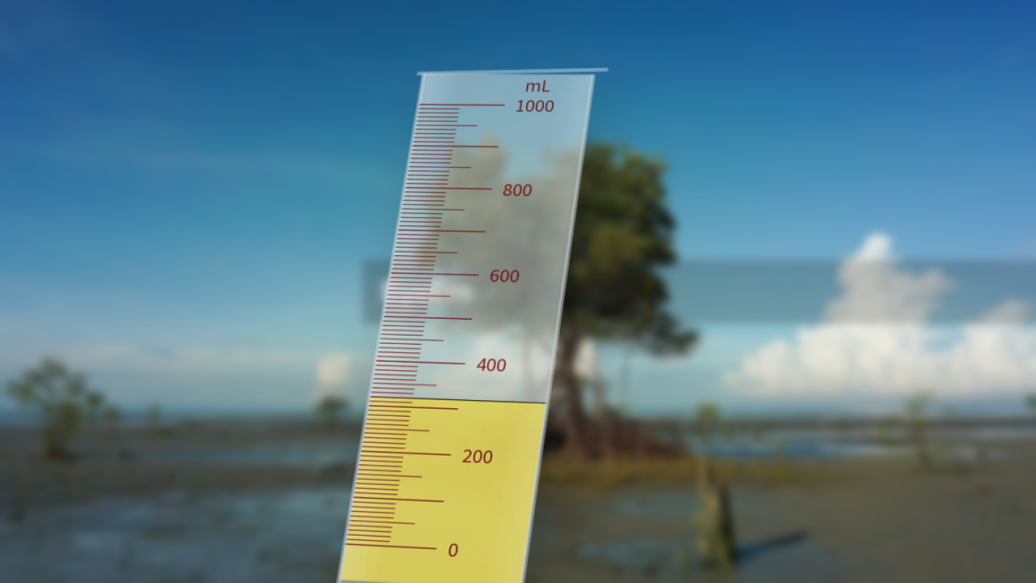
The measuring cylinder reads 320; mL
